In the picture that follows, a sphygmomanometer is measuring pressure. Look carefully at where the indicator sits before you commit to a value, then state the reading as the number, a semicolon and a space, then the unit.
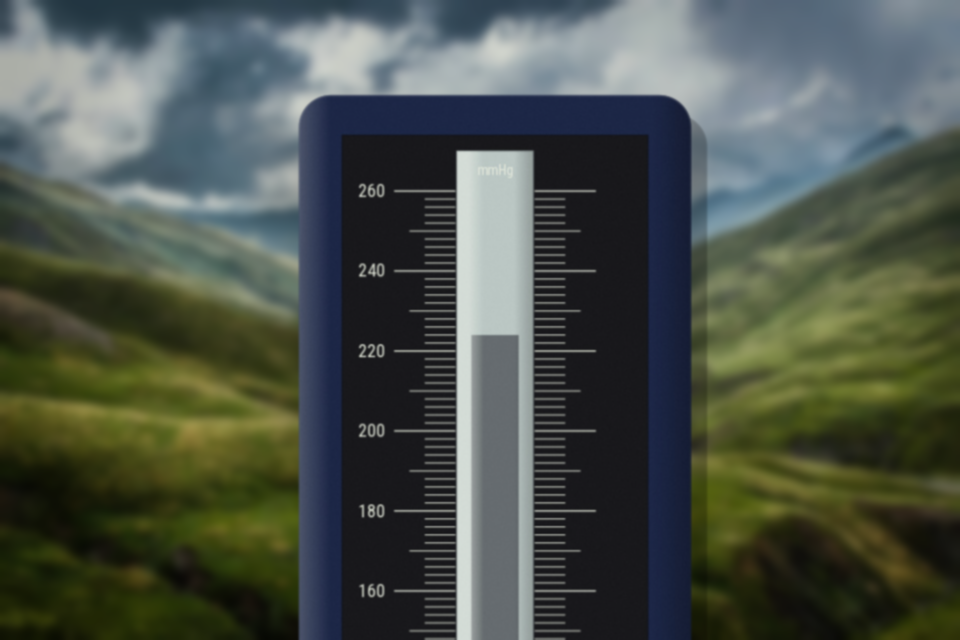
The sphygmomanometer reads 224; mmHg
